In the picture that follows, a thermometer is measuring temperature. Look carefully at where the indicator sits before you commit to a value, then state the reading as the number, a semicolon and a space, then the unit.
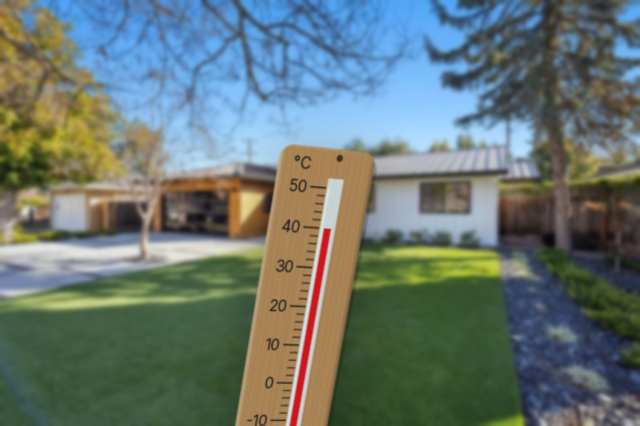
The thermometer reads 40; °C
